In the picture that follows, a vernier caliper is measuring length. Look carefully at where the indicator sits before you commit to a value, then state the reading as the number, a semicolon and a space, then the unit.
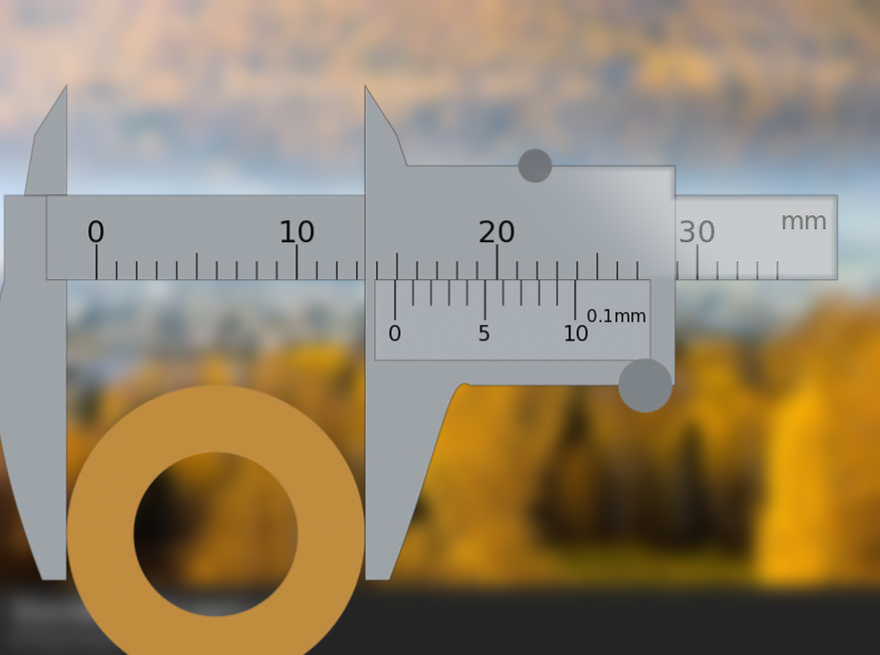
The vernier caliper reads 14.9; mm
